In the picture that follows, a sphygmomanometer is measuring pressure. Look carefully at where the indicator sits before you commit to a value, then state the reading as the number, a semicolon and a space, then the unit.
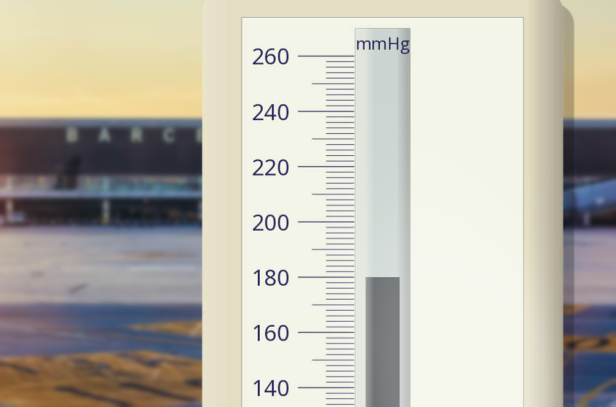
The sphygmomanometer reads 180; mmHg
